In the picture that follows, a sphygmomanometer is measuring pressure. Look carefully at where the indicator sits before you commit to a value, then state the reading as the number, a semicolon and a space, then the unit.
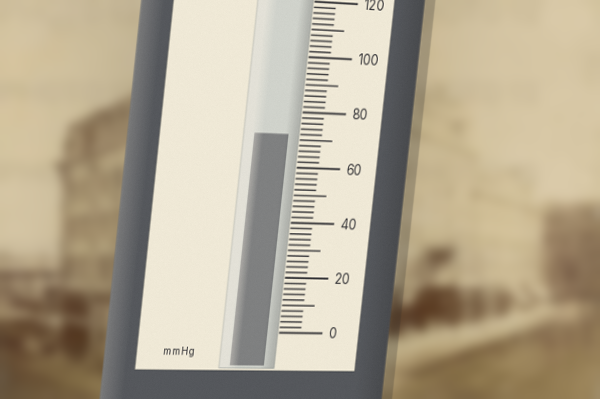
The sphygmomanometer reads 72; mmHg
